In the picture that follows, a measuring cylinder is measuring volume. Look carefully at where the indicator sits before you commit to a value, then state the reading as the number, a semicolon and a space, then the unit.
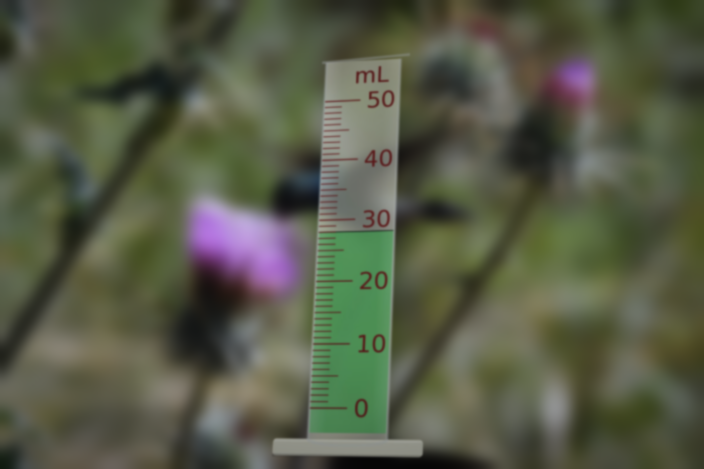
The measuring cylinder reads 28; mL
